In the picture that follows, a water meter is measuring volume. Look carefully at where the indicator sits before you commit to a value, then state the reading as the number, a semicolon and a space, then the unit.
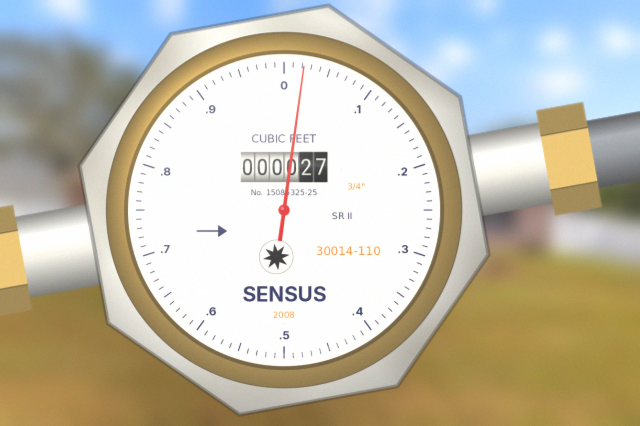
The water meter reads 27.02; ft³
